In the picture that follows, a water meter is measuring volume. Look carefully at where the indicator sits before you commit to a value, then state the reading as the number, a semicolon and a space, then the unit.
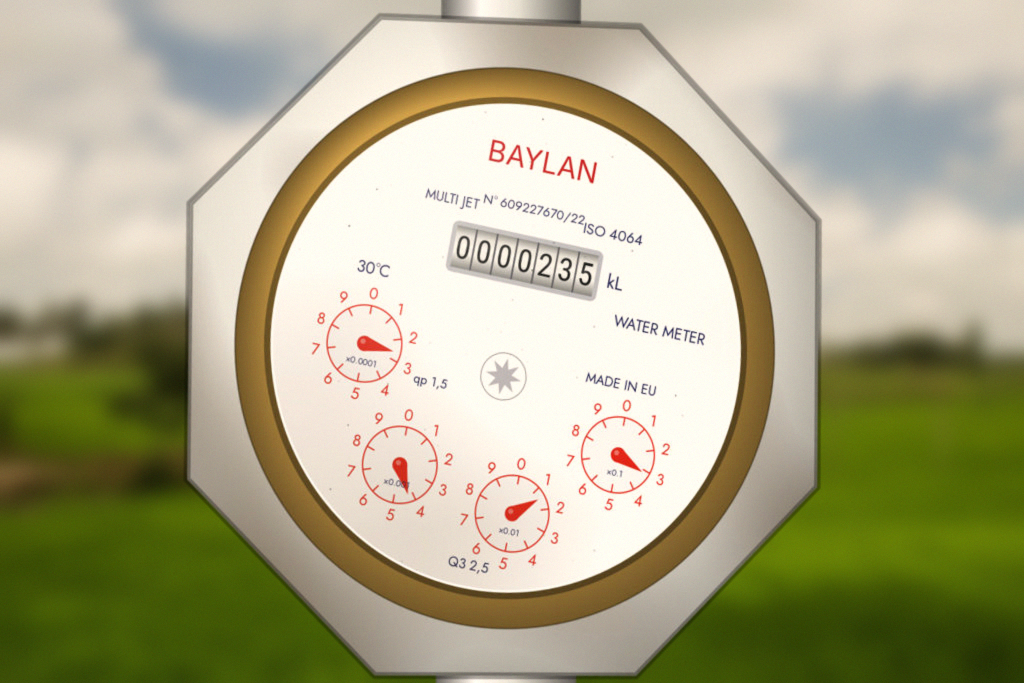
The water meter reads 235.3142; kL
